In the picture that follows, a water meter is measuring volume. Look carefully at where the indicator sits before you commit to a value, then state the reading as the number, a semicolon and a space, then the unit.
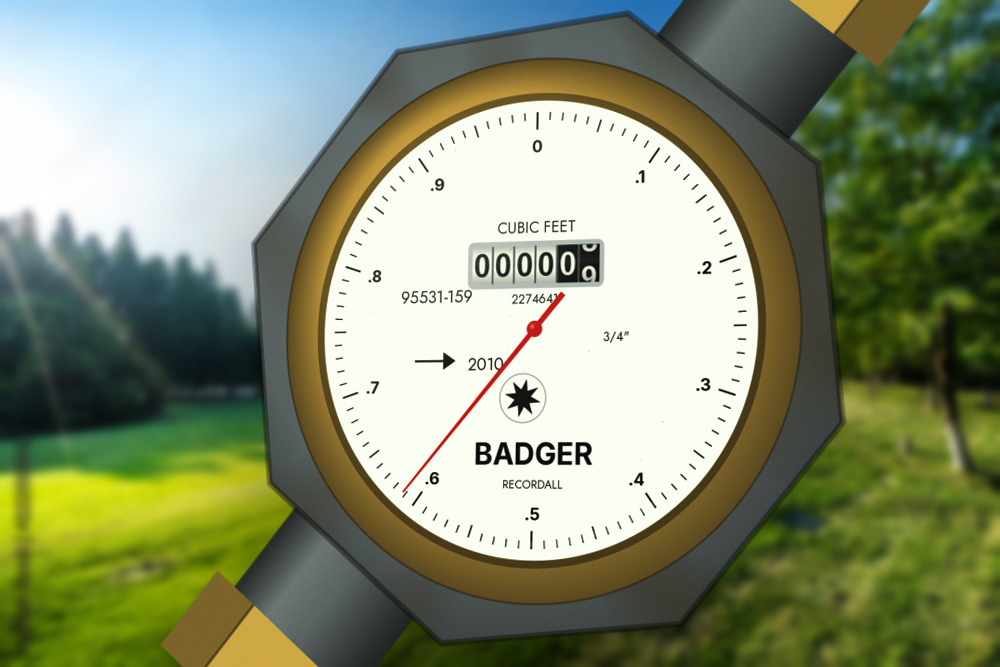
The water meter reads 8.61; ft³
